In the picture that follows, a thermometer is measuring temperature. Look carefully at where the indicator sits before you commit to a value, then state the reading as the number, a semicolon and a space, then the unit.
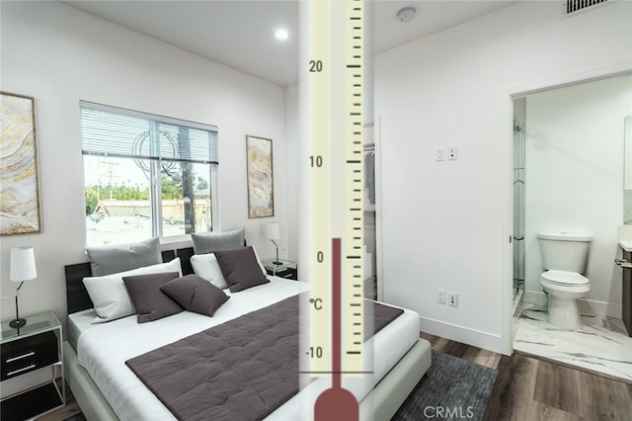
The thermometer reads 2; °C
